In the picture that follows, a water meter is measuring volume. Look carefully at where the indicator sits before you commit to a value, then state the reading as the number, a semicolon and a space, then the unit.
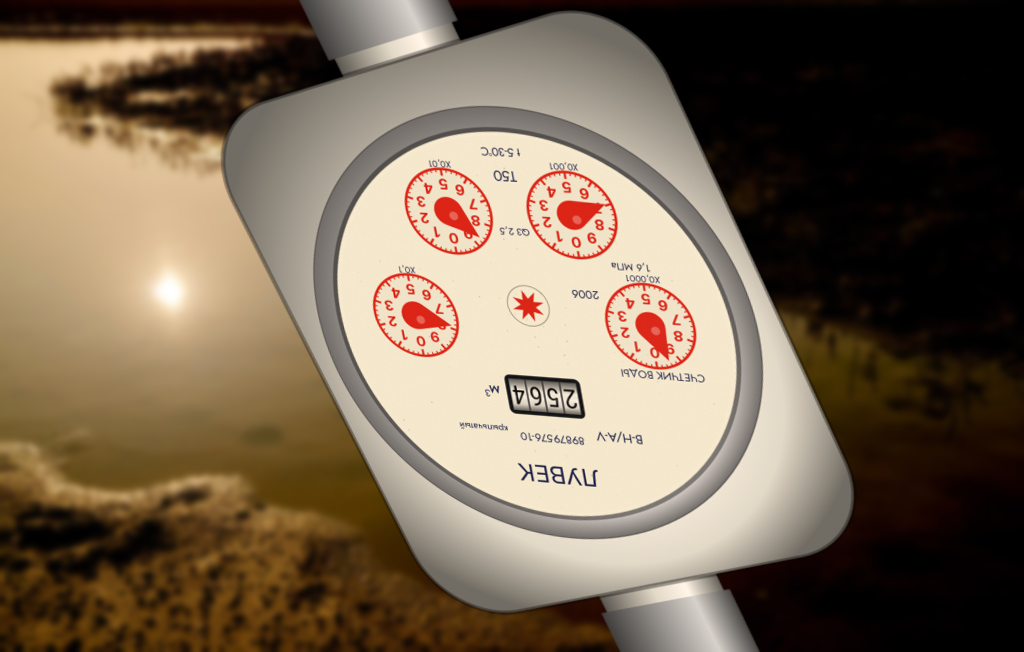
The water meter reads 2564.7869; m³
